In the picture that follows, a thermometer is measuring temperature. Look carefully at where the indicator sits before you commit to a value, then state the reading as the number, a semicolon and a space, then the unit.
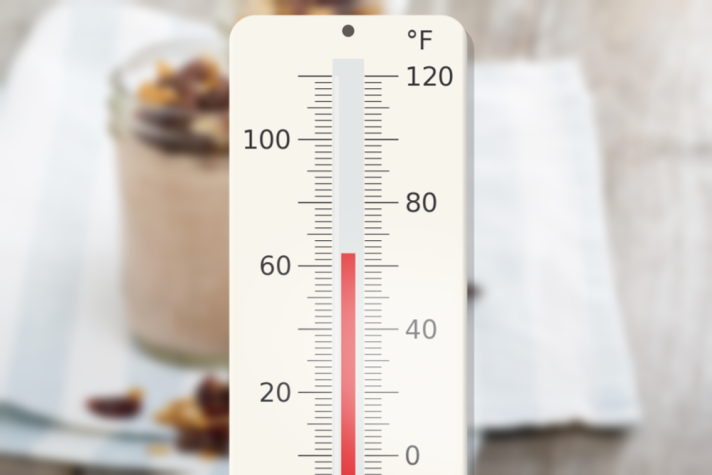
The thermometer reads 64; °F
